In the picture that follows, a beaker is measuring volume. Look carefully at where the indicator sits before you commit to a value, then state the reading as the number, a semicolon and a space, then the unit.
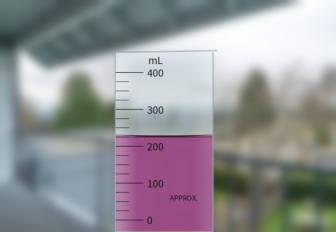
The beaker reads 225; mL
